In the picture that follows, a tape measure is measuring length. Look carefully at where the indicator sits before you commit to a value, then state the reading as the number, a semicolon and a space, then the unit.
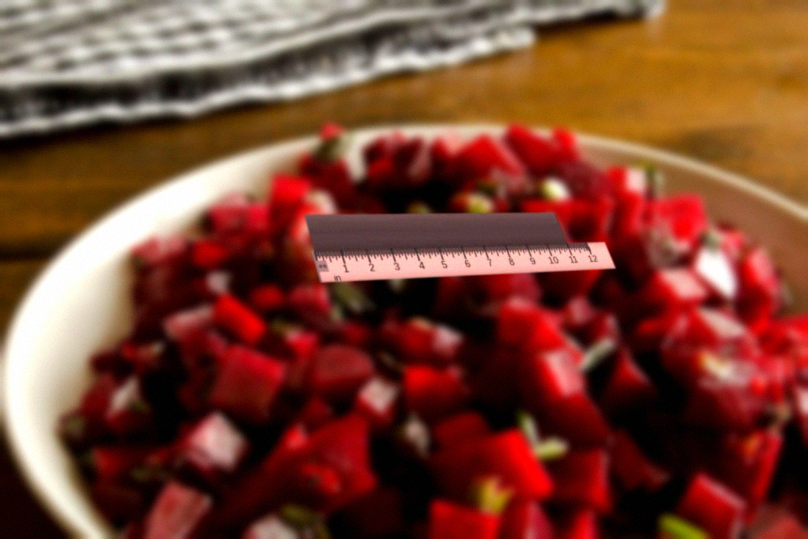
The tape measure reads 11; in
